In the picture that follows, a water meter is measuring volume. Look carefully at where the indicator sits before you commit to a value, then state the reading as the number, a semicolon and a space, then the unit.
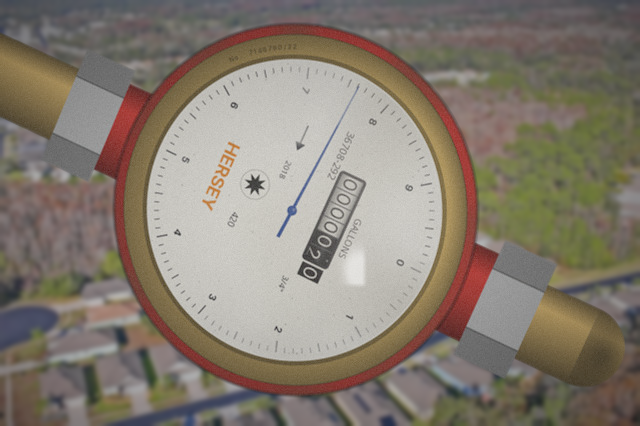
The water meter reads 17.6; gal
